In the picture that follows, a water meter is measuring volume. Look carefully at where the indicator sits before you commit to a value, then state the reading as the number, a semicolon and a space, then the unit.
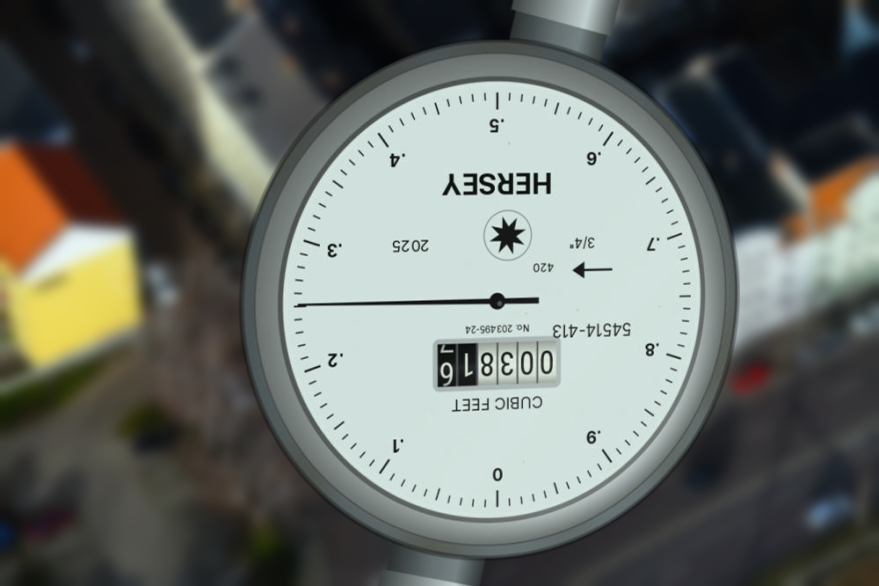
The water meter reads 3816.25; ft³
